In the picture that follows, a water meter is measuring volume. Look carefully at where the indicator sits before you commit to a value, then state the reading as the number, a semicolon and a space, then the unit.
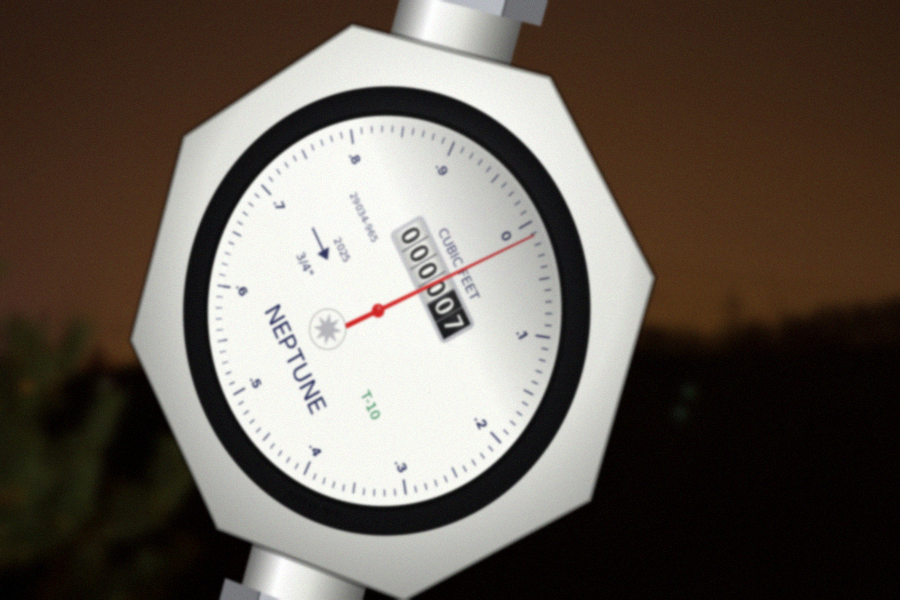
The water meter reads 7.01; ft³
